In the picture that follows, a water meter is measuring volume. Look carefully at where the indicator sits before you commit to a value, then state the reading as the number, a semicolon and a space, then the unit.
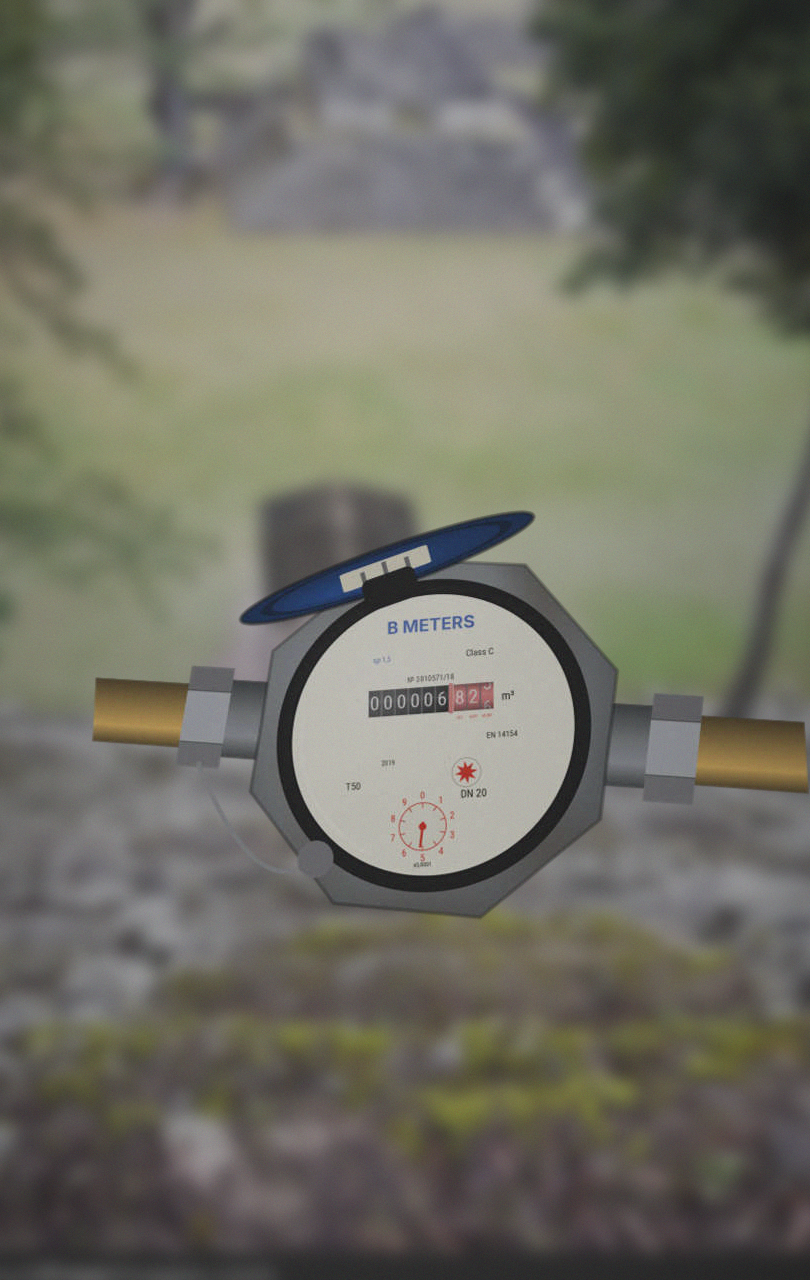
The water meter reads 6.8255; m³
